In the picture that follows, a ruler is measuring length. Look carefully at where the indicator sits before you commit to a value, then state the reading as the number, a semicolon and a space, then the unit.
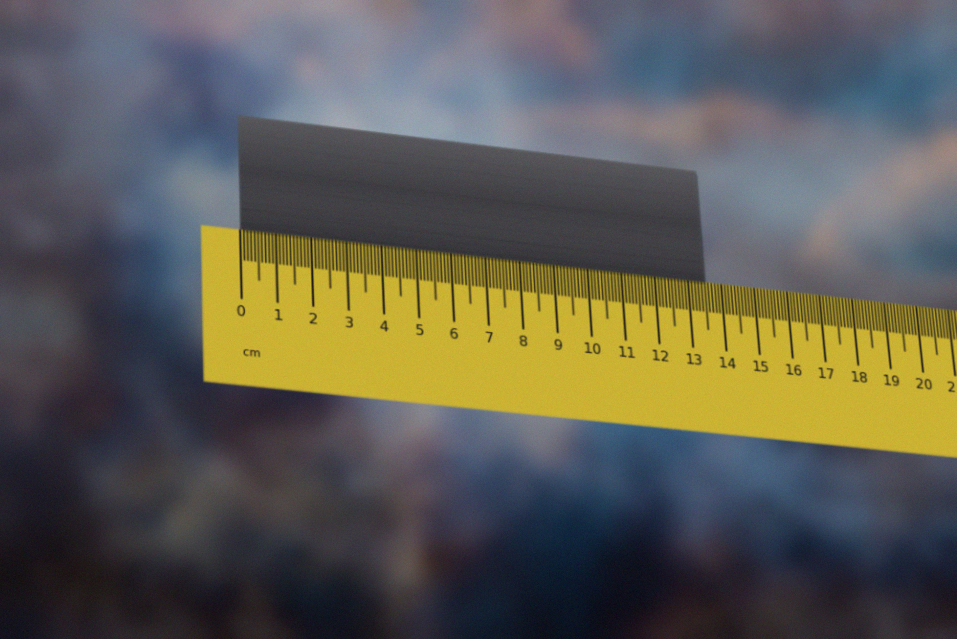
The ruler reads 13.5; cm
